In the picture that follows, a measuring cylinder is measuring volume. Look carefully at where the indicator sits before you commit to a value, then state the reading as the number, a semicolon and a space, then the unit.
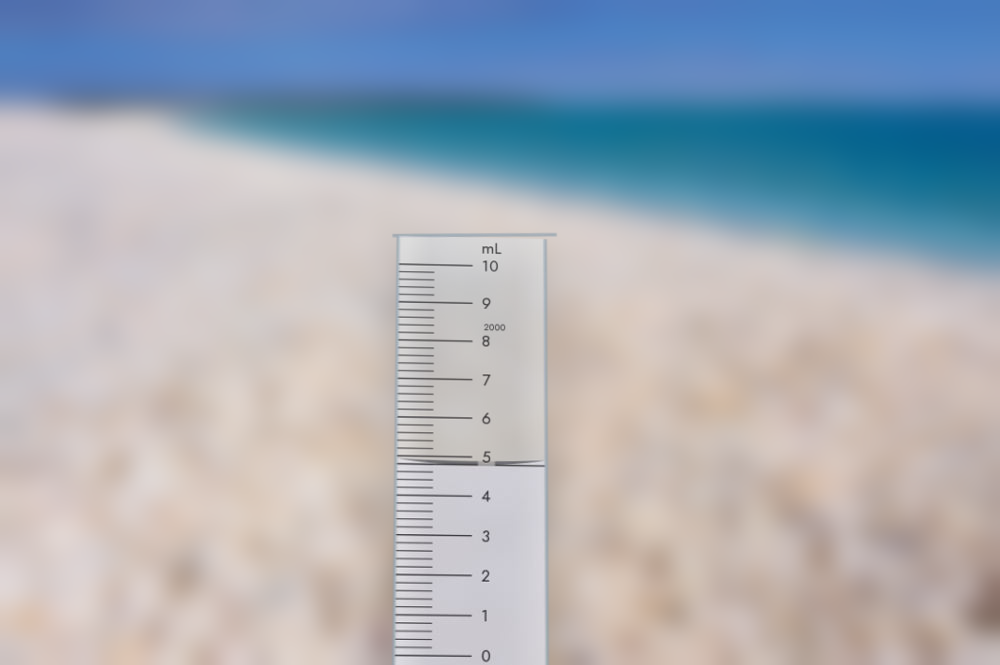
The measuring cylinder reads 4.8; mL
